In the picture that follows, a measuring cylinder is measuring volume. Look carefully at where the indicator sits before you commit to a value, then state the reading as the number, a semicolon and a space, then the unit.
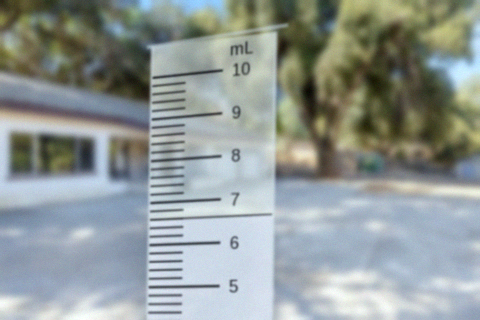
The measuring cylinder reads 6.6; mL
